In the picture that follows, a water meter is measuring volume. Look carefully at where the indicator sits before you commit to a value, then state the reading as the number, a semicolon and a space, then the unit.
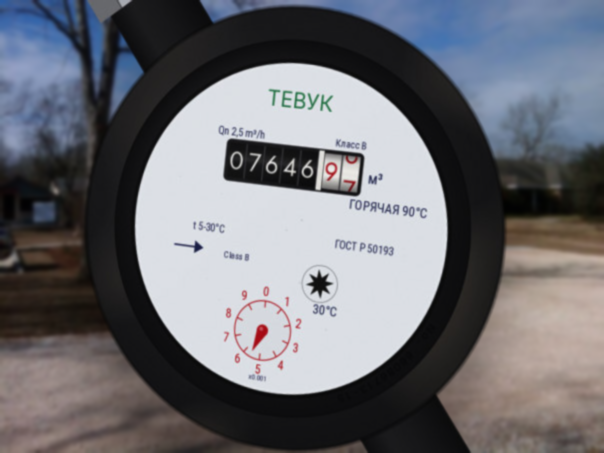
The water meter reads 7646.965; m³
